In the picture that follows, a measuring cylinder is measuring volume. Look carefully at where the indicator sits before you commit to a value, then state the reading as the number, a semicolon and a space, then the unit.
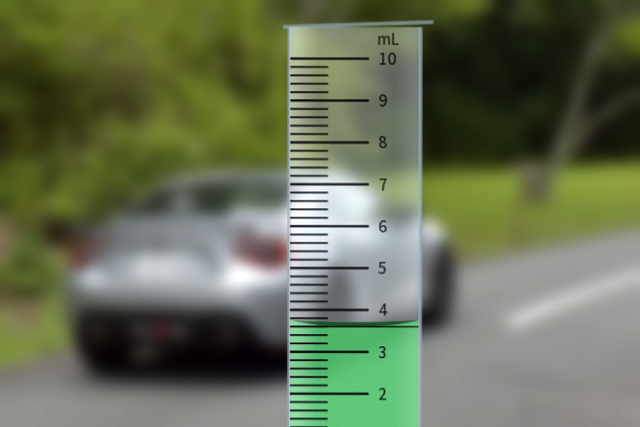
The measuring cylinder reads 3.6; mL
